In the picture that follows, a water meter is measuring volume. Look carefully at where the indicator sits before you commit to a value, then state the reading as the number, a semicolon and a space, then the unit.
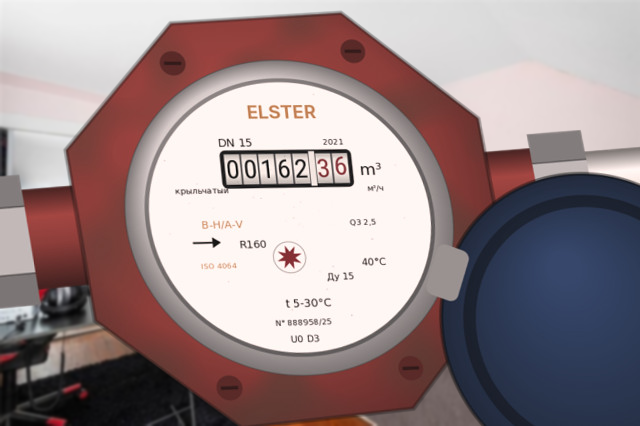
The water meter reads 162.36; m³
